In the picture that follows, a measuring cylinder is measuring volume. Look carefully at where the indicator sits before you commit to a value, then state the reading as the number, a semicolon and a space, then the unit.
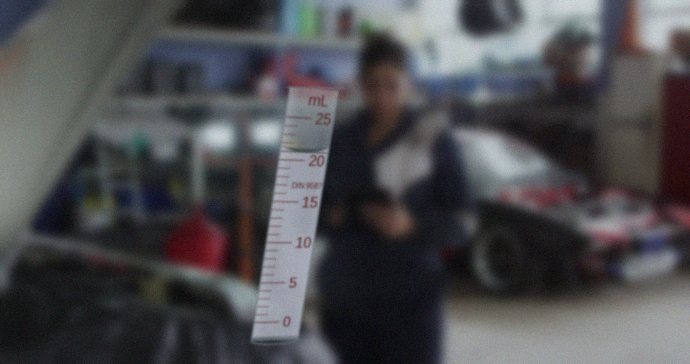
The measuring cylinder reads 21; mL
